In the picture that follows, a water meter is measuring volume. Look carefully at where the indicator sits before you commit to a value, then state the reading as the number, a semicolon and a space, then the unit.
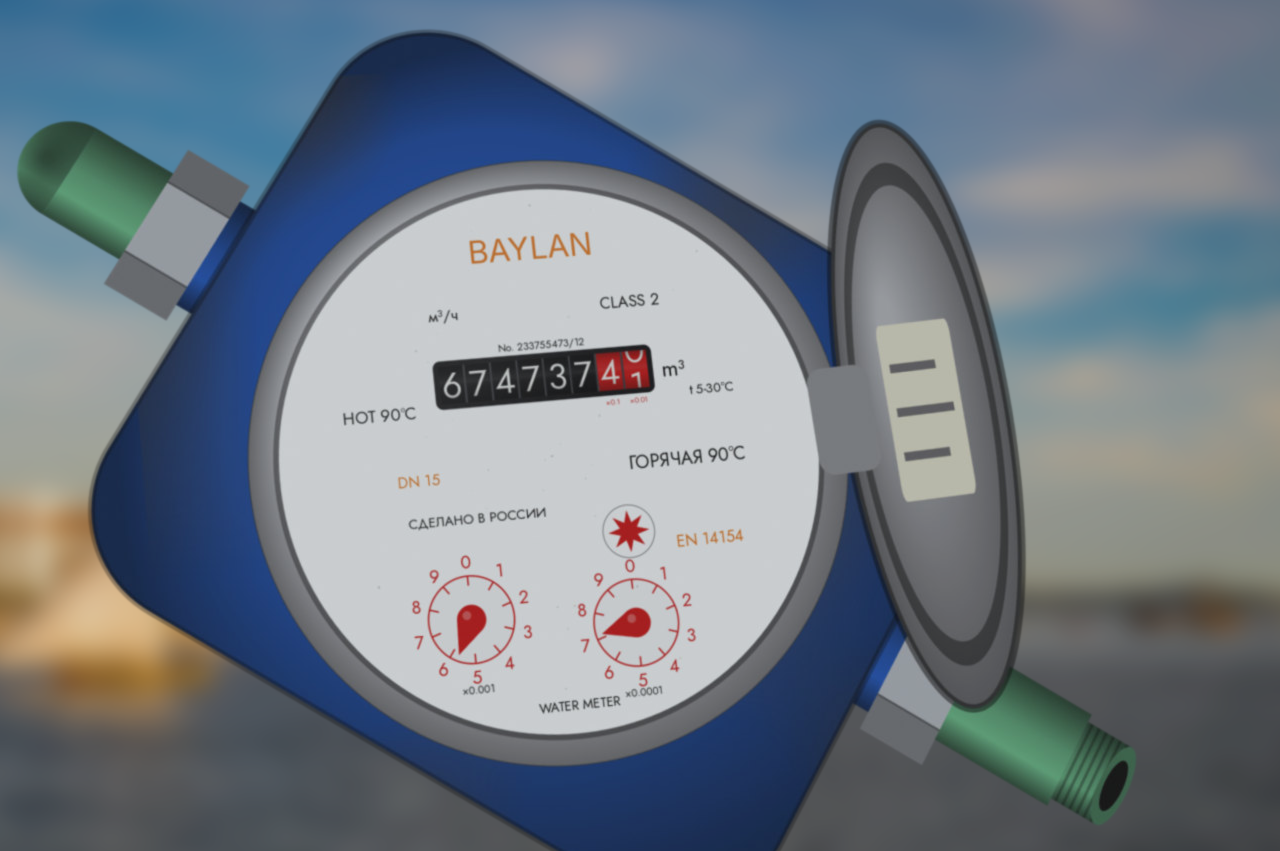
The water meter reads 674737.4057; m³
